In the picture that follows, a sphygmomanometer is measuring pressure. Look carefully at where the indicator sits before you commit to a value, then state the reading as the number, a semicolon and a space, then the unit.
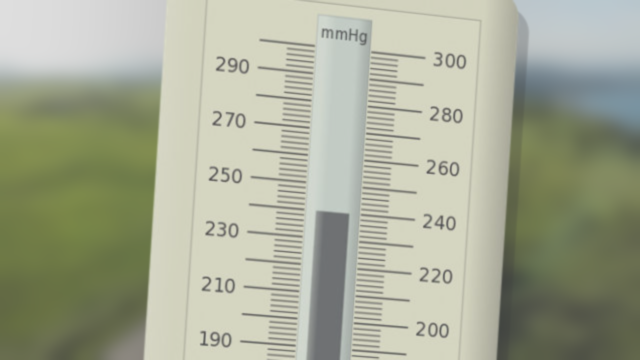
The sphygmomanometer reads 240; mmHg
